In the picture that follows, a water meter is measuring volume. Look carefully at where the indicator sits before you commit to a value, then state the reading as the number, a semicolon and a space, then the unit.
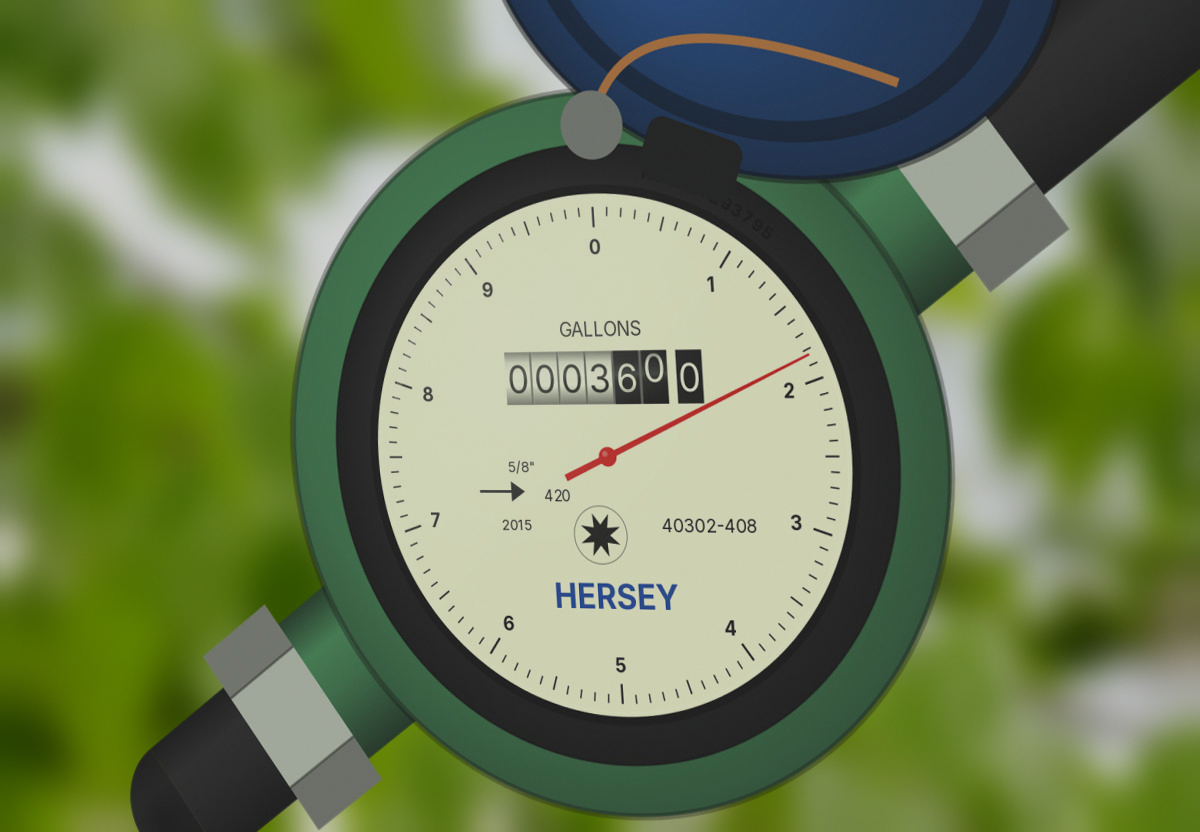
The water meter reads 3601.8; gal
